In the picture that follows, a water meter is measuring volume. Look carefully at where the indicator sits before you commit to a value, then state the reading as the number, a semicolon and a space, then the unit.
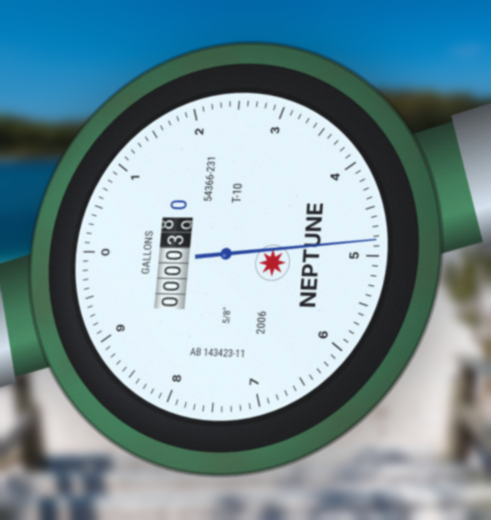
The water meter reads 384.8; gal
